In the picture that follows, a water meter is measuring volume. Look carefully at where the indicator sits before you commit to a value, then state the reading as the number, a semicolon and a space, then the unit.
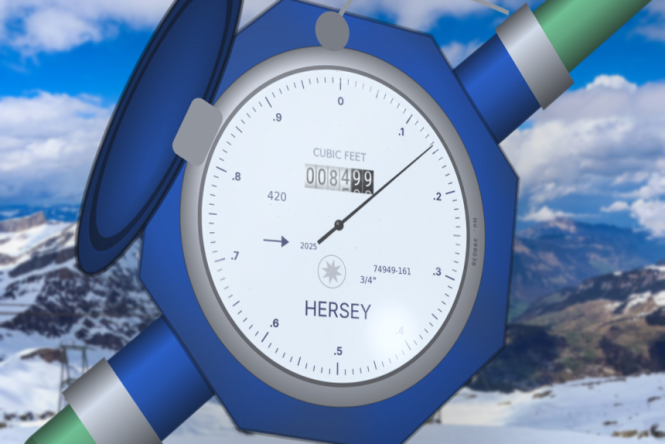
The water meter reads 8499.14; ft³
